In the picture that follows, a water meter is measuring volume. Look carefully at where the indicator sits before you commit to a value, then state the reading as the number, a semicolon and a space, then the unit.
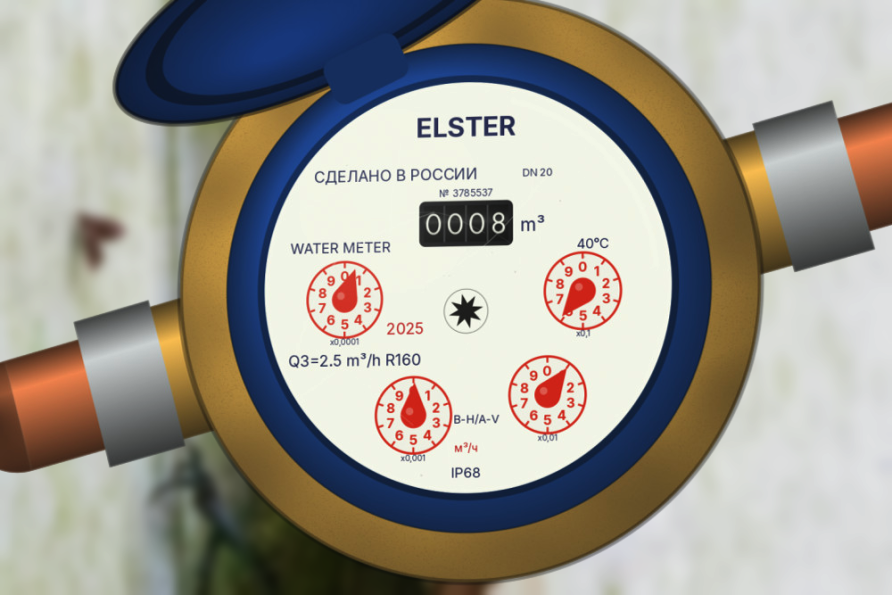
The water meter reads 8.6100; m³
